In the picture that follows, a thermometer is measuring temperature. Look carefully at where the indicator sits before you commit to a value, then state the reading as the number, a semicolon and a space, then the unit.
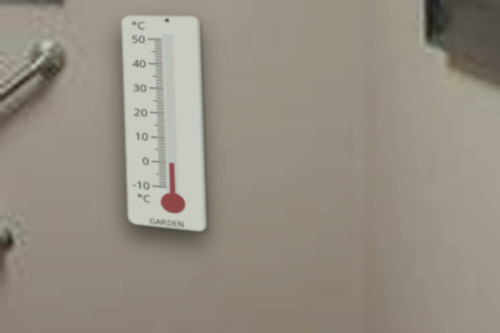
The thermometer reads 0; °C
